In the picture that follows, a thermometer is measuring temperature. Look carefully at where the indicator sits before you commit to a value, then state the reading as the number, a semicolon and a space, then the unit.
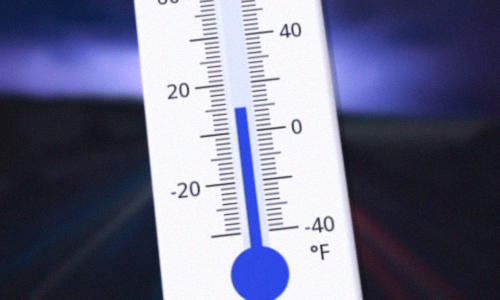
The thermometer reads 10; °F
